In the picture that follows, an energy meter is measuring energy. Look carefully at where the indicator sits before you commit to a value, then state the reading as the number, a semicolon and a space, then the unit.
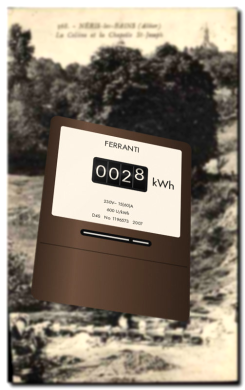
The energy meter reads 28; kWh
